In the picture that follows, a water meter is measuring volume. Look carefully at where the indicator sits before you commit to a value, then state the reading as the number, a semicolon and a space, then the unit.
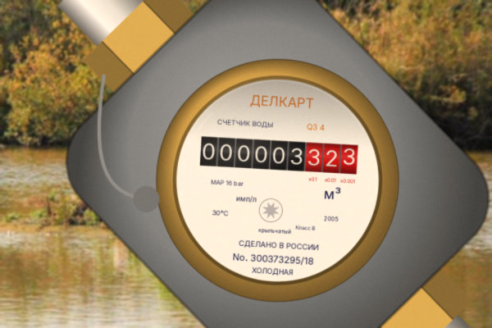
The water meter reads 3.323; m³
